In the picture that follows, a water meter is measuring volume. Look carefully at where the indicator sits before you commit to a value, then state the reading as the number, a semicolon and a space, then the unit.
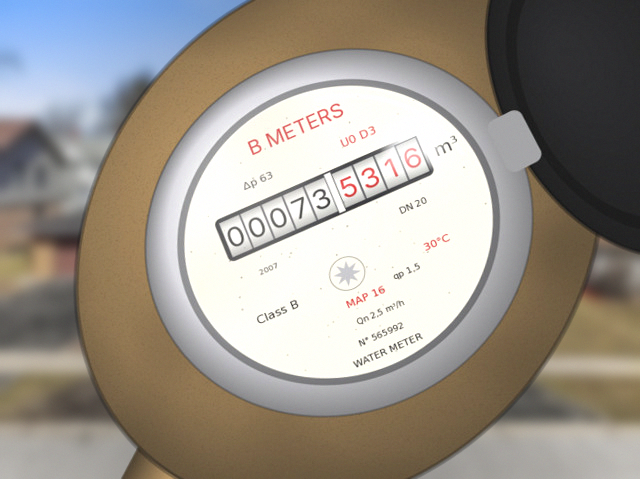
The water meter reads 73.5316; m³
